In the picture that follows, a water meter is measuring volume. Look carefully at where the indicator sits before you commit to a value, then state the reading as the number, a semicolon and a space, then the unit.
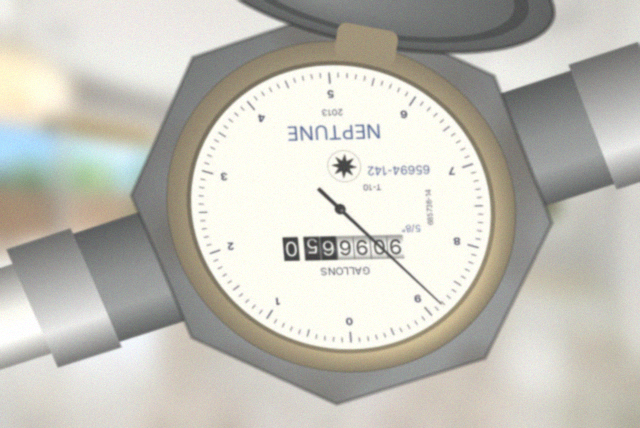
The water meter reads 9096648.8; gal
